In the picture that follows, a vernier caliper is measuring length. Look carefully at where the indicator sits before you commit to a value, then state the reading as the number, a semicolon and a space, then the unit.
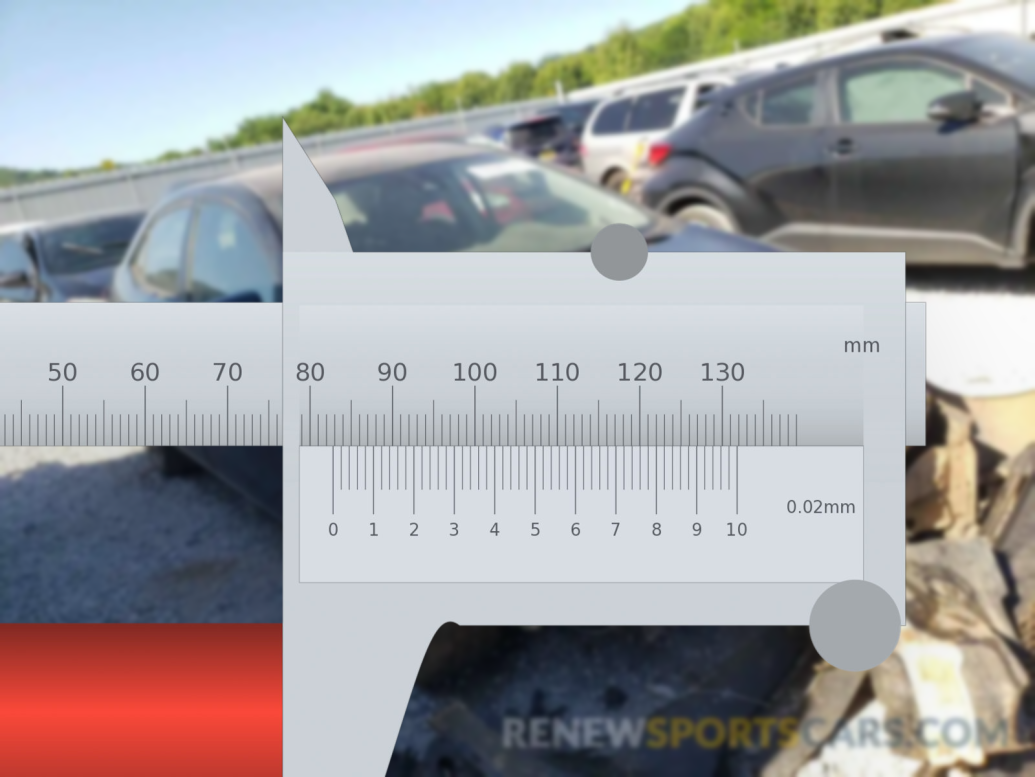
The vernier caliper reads 82.8; mm
